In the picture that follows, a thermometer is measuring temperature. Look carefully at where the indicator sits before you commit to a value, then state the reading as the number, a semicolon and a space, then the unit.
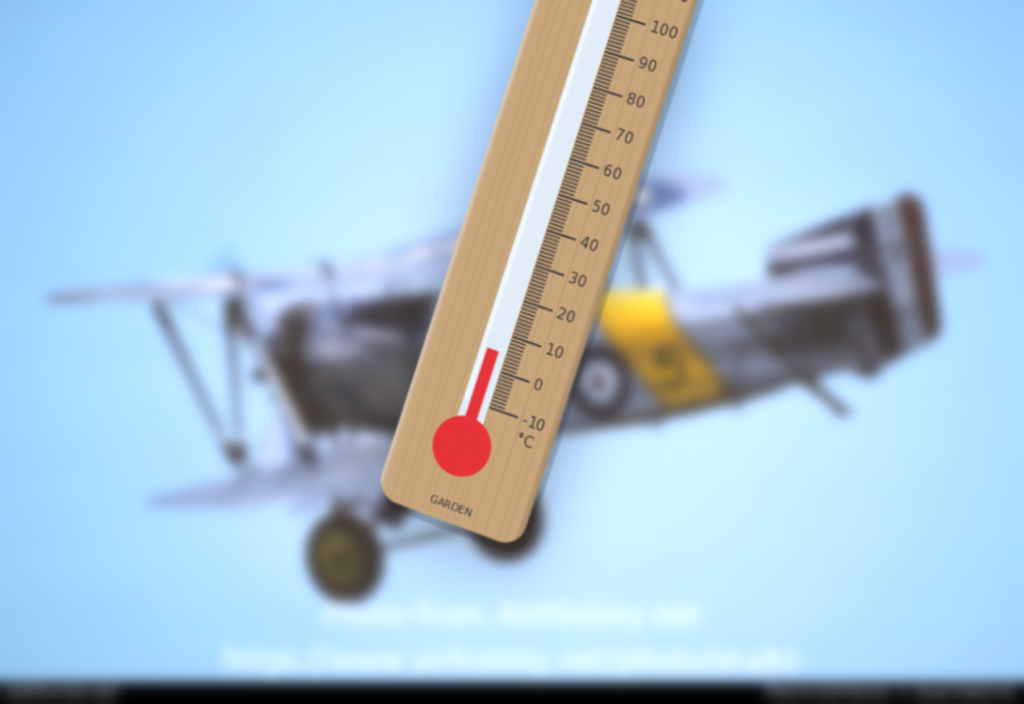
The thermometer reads 5; °C
